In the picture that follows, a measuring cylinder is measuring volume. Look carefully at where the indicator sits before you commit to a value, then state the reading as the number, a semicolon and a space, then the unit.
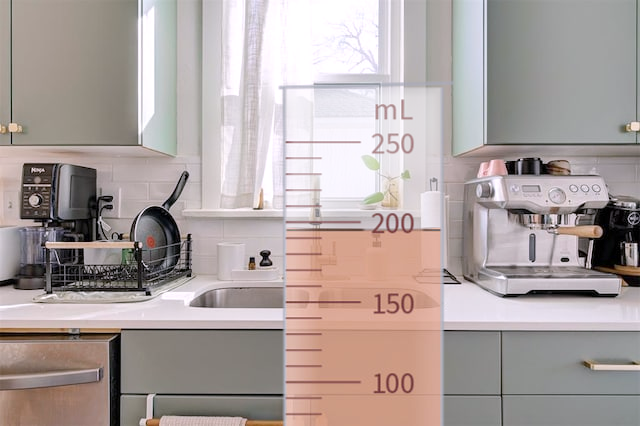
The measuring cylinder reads 195; mL
